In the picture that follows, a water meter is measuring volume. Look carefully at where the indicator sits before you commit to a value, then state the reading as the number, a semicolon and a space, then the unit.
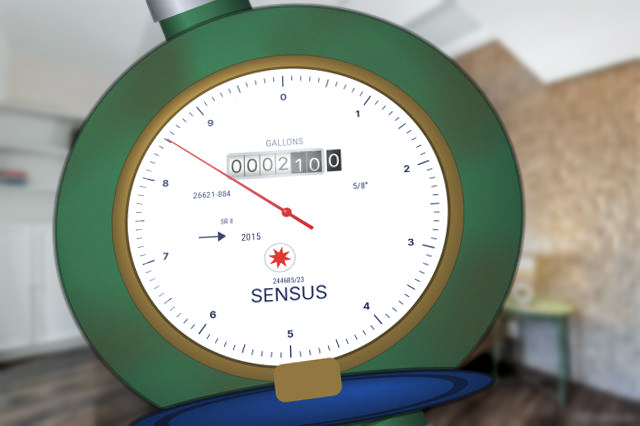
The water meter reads 2098.5; gal
